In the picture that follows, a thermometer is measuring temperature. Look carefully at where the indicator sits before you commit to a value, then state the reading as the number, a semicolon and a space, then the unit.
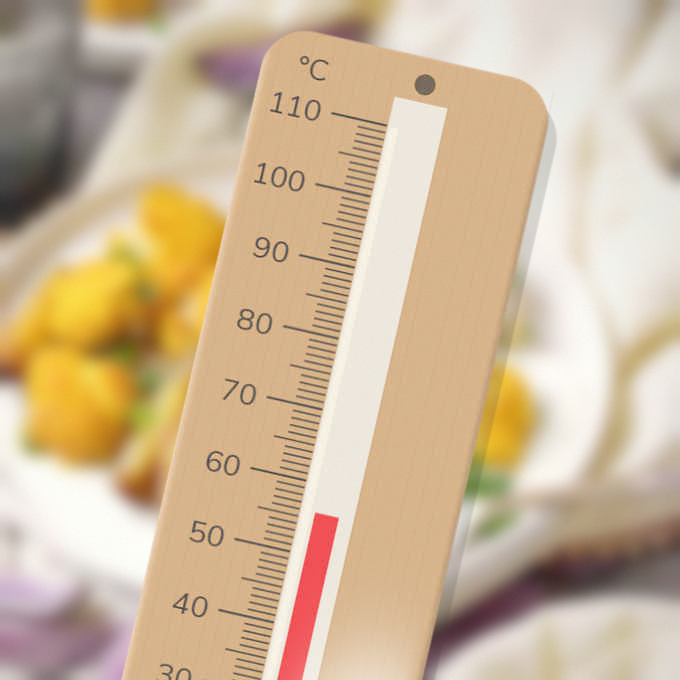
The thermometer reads 56; °C
